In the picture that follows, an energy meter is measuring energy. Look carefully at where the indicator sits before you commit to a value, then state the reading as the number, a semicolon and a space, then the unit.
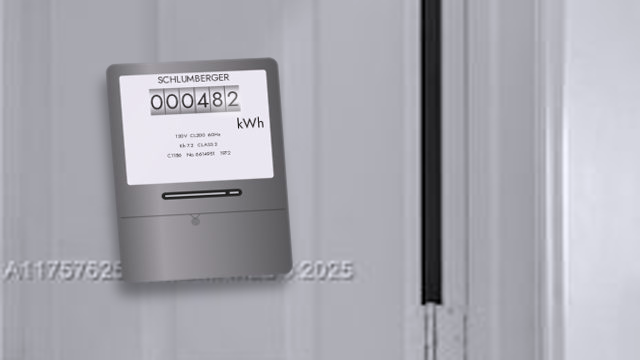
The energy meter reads 482; kWh
